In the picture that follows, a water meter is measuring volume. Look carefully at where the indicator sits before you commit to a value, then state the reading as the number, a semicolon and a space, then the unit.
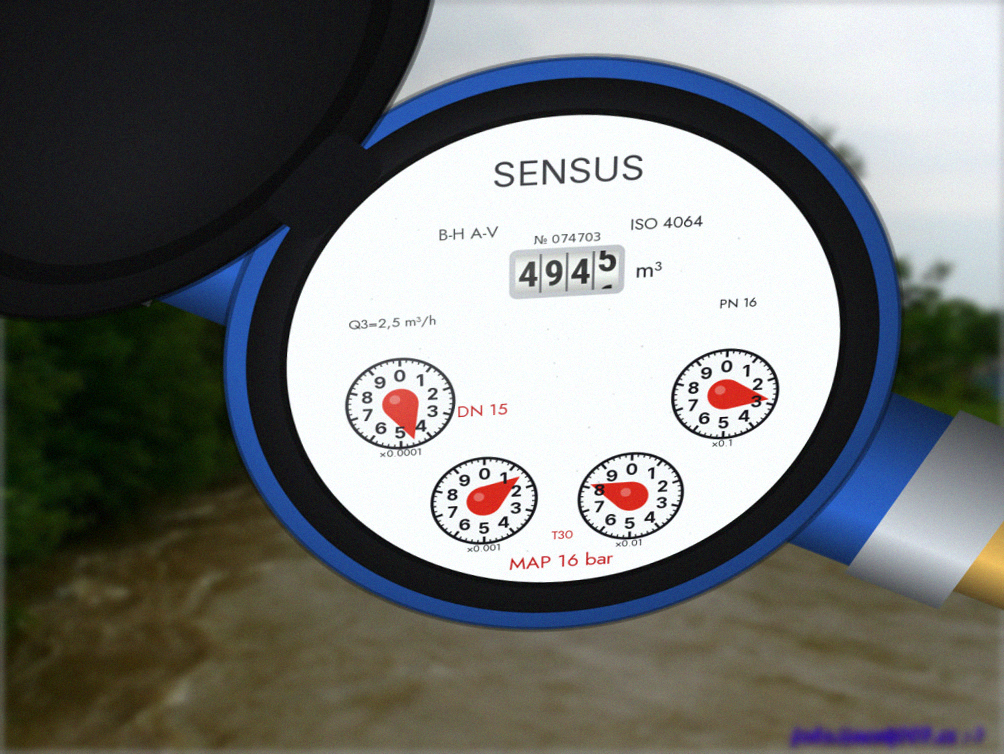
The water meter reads 4945.2814; m³
